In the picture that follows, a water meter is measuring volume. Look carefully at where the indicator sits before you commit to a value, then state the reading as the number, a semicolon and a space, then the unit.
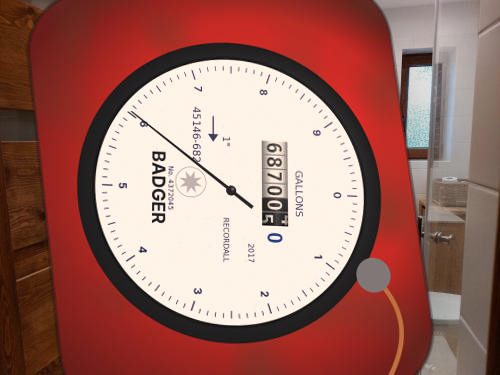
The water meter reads 6870046.0; gal
